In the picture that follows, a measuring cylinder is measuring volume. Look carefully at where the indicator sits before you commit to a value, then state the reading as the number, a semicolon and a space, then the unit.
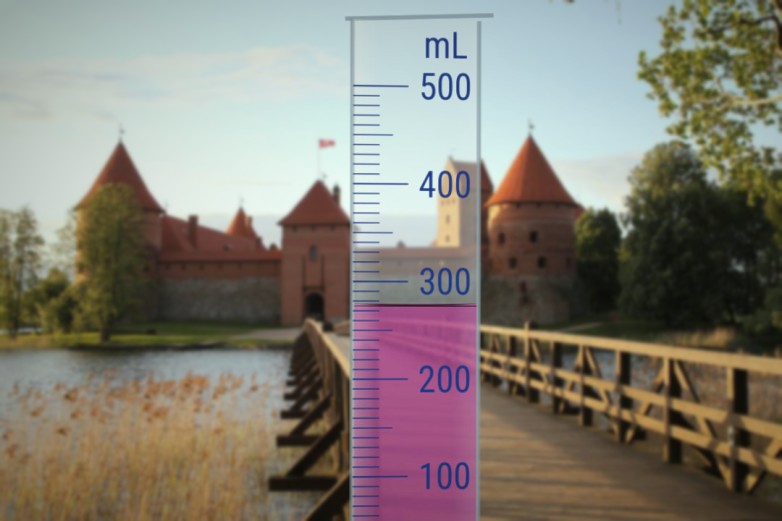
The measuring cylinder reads 275; mL
